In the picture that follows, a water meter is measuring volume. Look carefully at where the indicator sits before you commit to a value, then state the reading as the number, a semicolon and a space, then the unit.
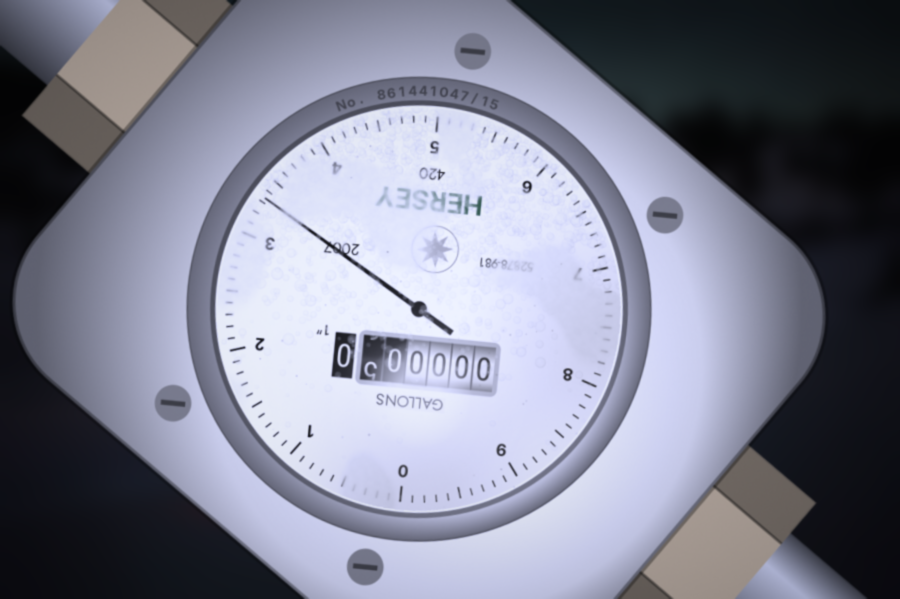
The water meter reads 53.3; gal
